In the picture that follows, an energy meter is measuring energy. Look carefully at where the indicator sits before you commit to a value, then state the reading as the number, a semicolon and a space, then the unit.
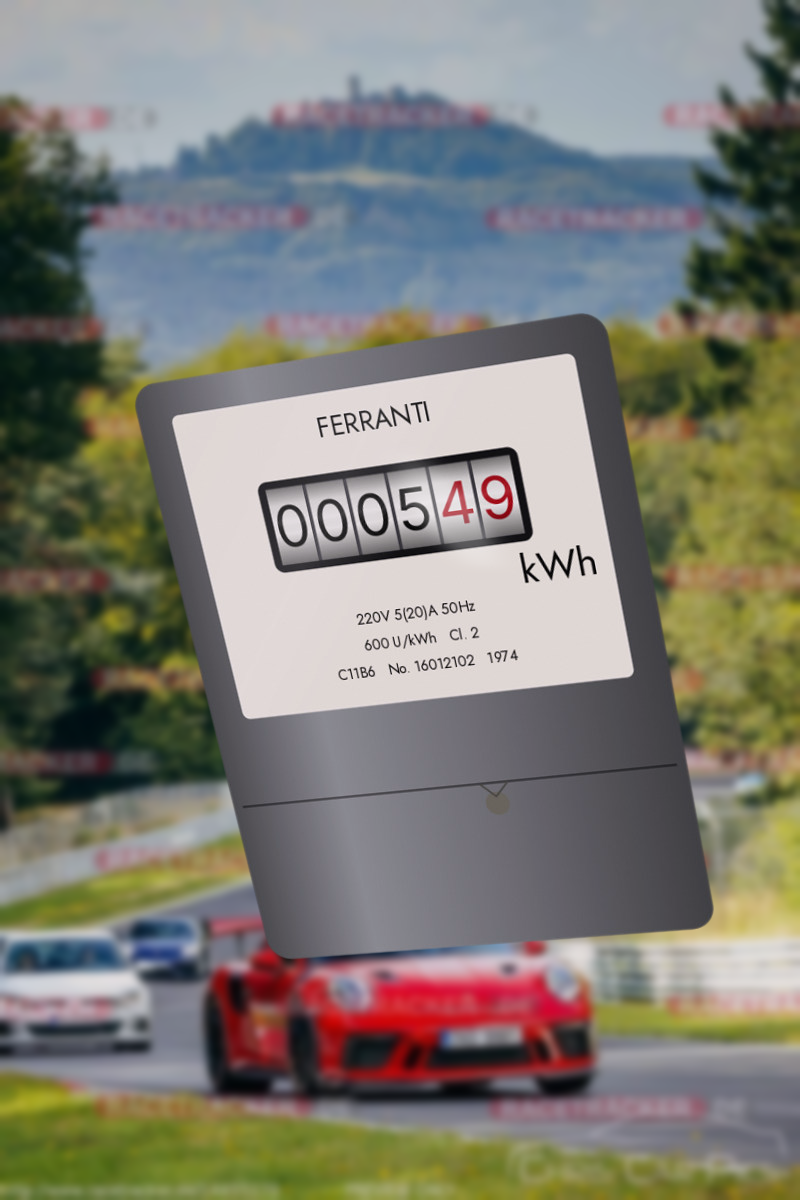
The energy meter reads 5.49; kWh
